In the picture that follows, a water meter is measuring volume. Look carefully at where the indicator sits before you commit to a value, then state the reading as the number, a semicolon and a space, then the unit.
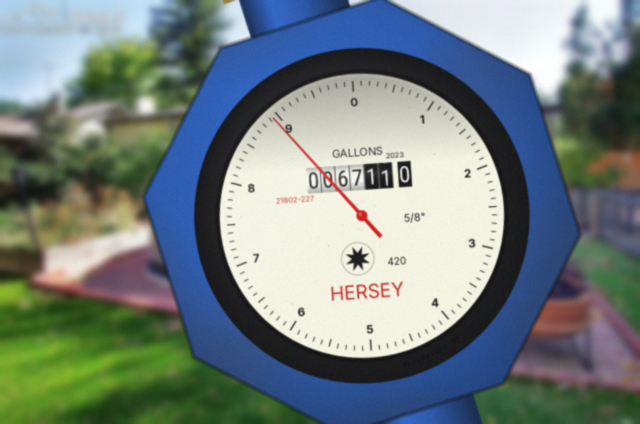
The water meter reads 67108.9; gal
